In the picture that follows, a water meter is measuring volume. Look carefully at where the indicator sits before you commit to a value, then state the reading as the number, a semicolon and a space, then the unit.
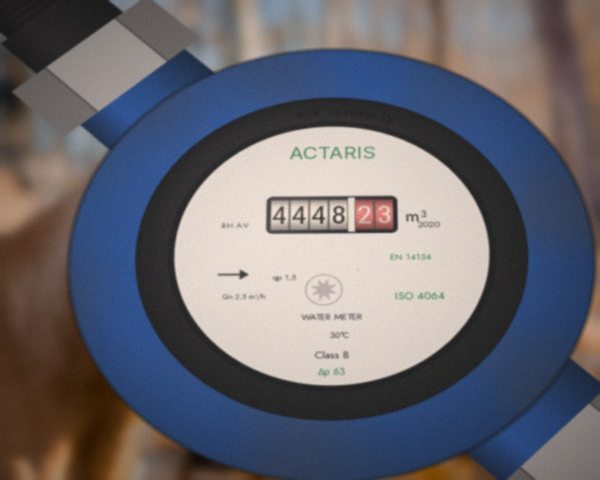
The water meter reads 4448.23; m³
